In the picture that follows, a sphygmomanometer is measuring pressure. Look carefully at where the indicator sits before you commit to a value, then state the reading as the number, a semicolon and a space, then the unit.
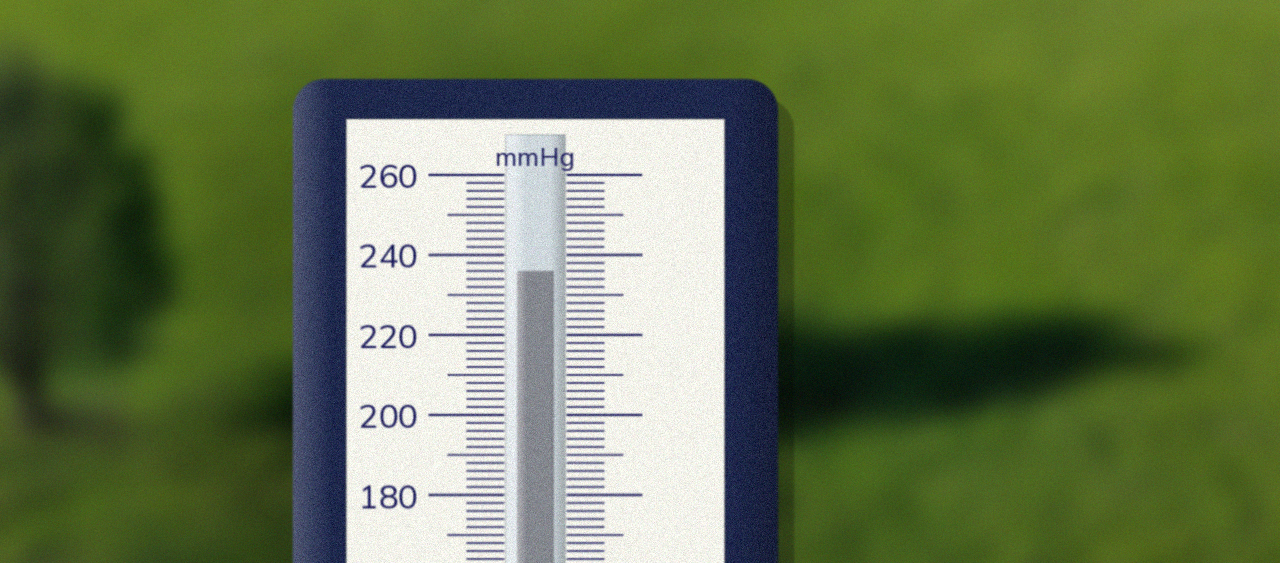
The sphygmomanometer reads 236; mmHg
